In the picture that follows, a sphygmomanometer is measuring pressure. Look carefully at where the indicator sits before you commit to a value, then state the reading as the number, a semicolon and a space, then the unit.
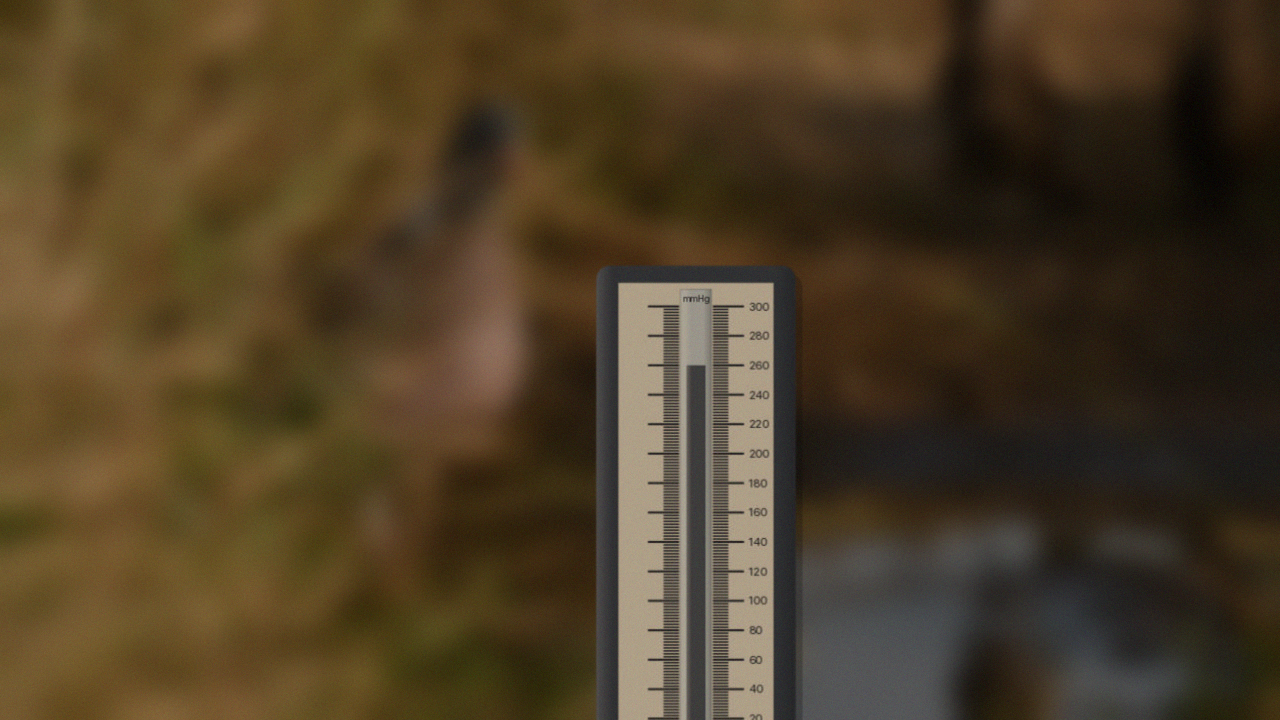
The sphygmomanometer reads 260; mmHg
